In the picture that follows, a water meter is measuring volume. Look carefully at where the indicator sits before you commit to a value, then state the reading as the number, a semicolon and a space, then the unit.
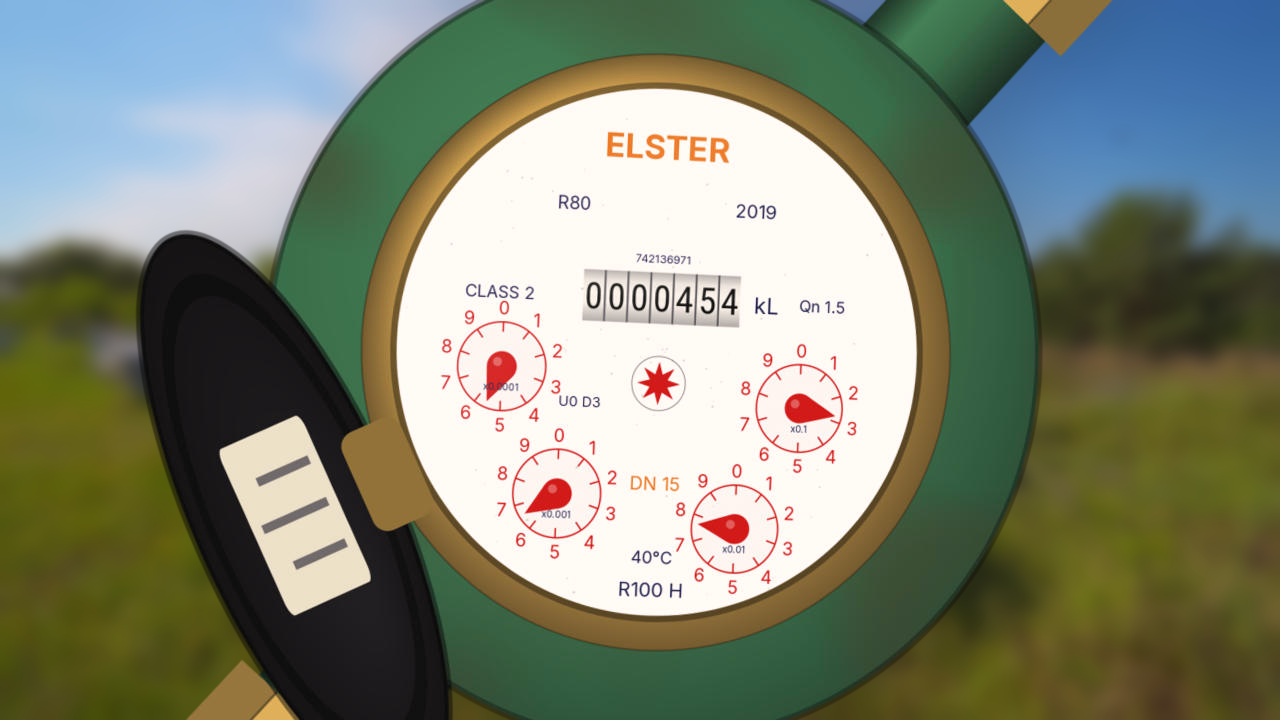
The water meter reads 454.2765; kL
